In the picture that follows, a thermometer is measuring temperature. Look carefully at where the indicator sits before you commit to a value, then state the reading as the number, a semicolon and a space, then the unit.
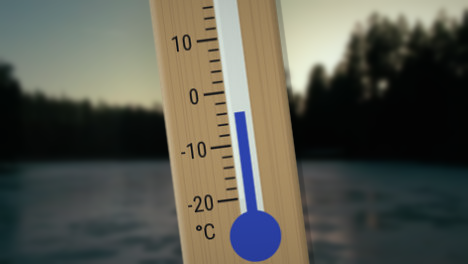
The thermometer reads -4; °C
